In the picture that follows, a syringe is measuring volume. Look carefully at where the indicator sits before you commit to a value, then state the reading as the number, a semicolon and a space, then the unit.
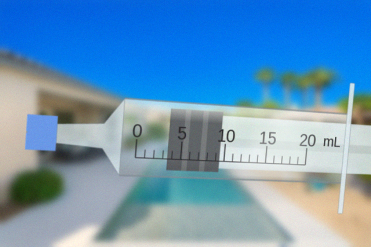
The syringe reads 3.5; mL
